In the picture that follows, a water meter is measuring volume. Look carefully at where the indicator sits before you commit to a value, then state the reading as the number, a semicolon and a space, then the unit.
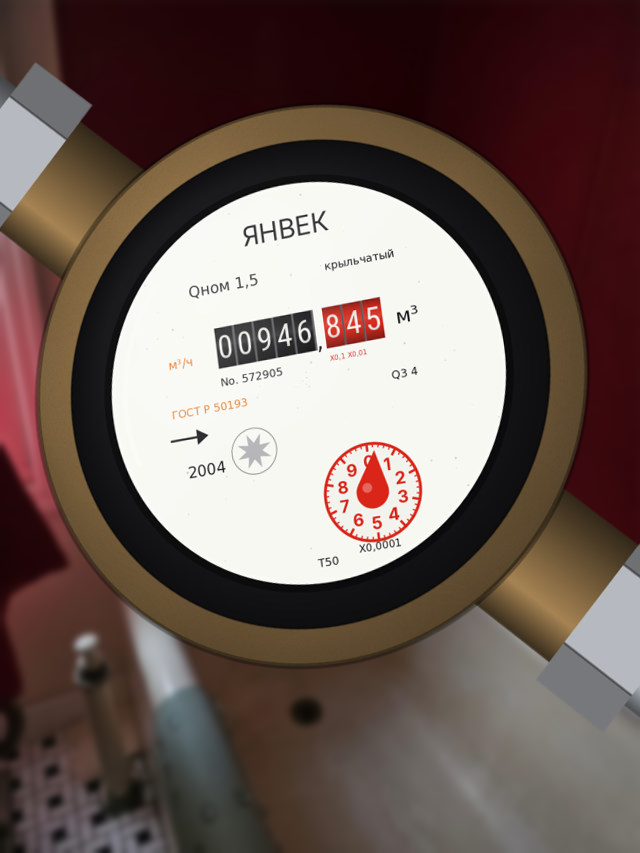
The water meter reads 946.8450; m³
